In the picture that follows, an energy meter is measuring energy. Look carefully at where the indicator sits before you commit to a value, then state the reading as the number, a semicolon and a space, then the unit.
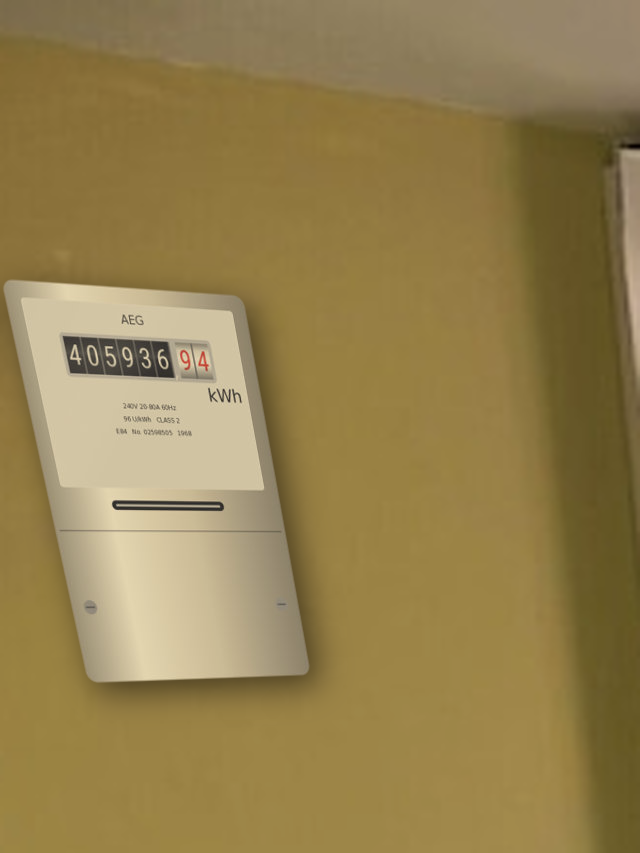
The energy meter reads 405936.94; kWh
